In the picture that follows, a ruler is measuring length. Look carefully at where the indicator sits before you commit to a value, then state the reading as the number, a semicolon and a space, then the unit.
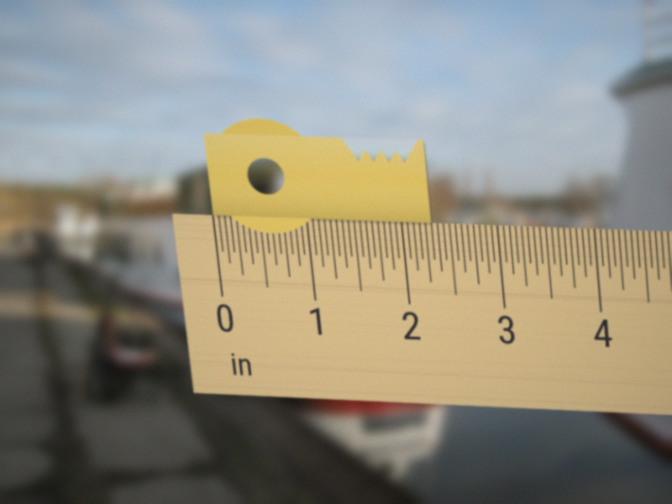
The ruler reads 2.3125; in
